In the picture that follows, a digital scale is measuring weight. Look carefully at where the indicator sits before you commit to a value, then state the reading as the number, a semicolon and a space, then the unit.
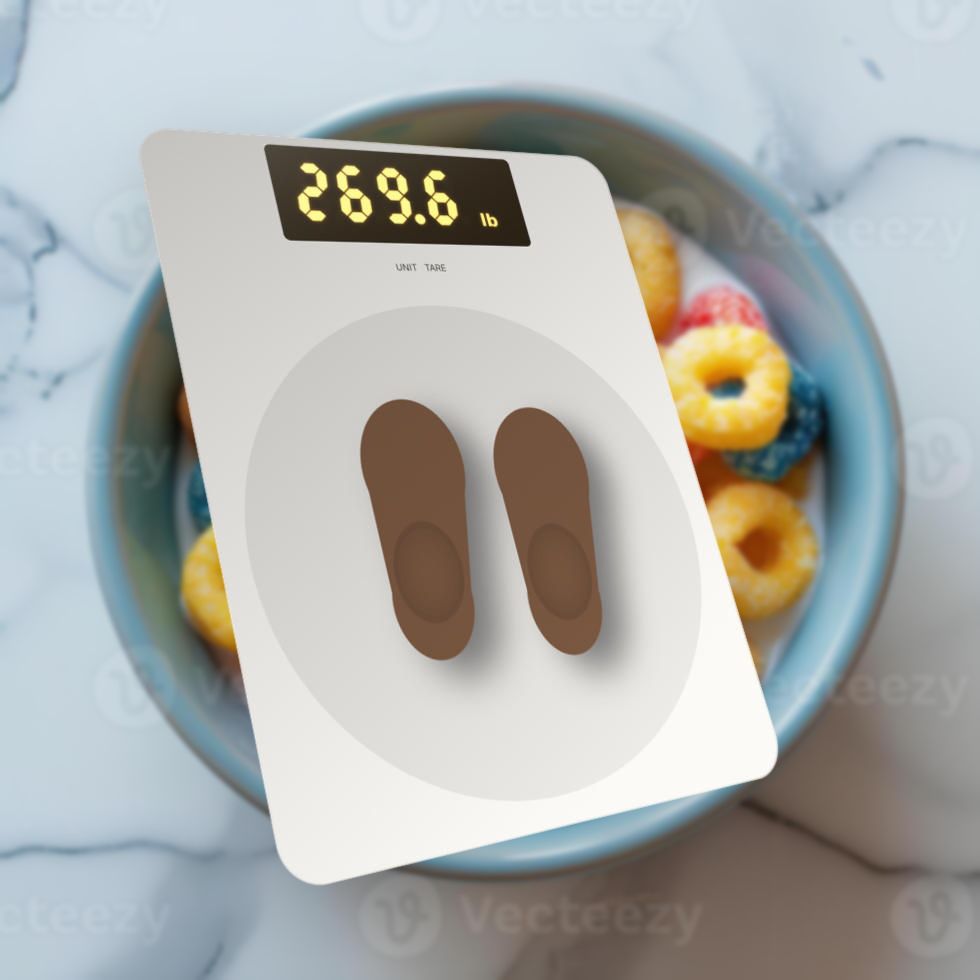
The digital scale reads 269.6; lb
